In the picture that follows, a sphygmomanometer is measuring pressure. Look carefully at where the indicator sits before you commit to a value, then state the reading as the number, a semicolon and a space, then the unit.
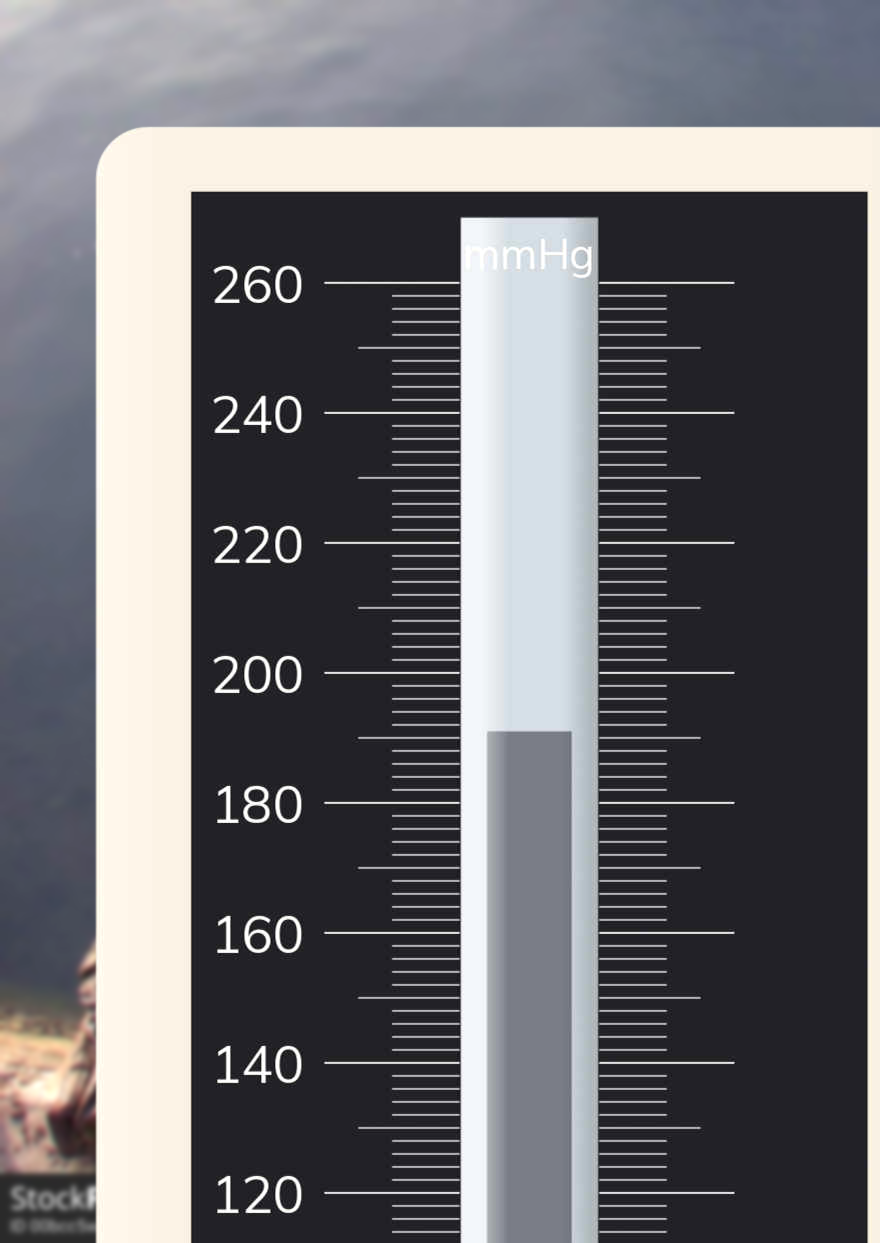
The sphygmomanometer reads 191; mmHg
